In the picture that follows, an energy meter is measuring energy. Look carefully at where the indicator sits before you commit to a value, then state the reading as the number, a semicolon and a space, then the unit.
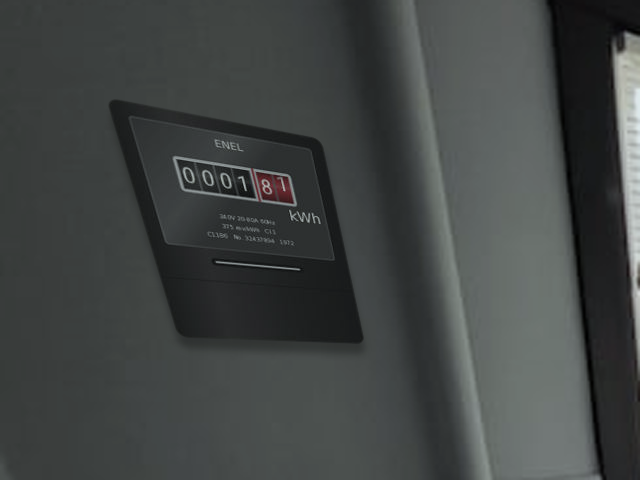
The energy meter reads 1.81; kWh
